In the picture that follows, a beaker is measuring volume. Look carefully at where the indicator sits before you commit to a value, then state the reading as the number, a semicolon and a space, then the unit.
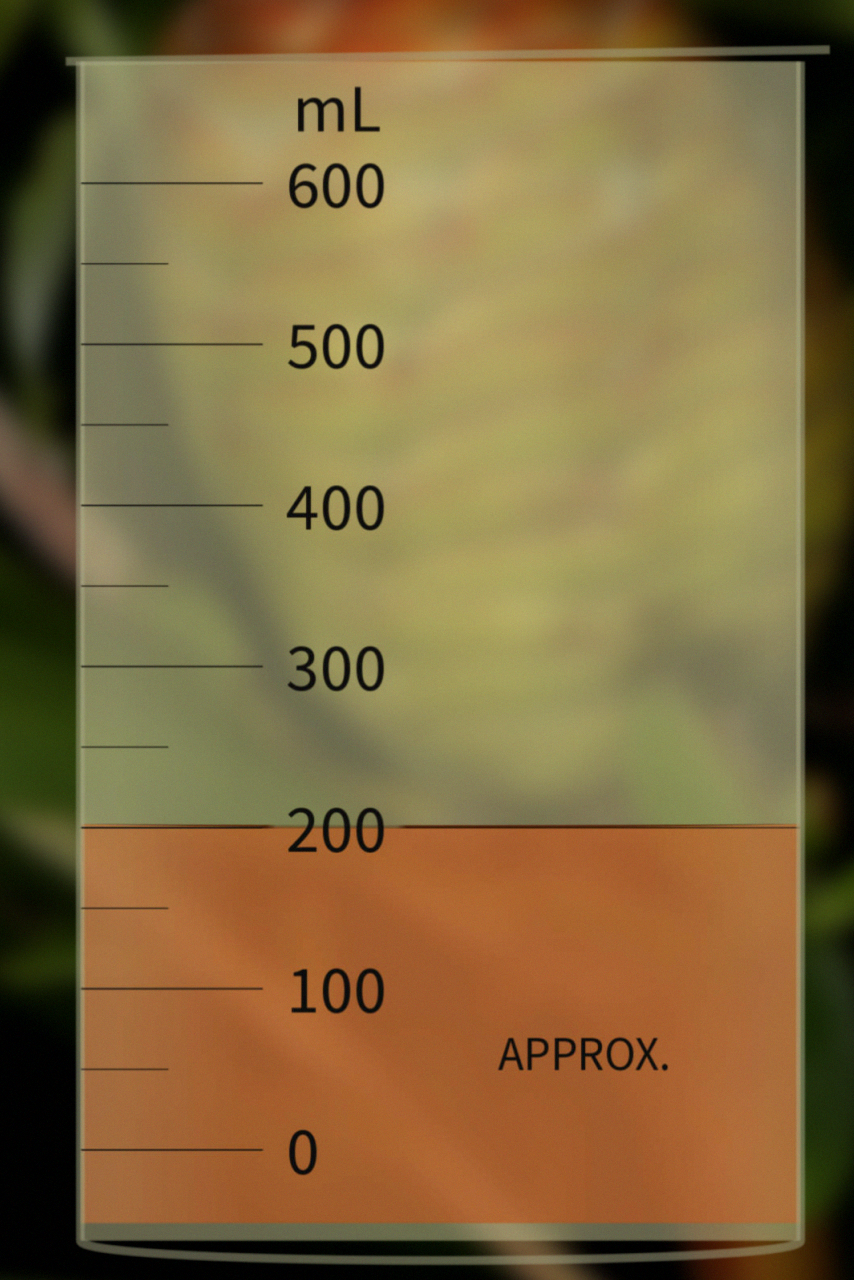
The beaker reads 200; mL
